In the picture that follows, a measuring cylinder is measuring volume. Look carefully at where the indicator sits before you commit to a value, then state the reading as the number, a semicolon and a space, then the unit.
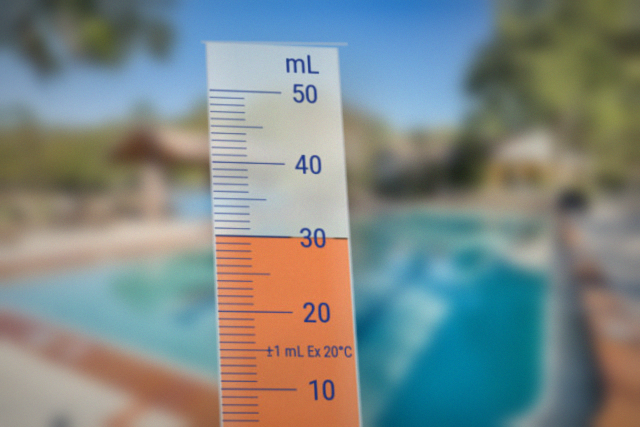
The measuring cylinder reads 30; mL
